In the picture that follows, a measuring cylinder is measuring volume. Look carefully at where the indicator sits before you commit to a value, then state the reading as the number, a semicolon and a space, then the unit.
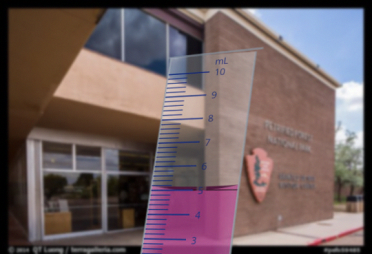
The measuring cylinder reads 5; mL
